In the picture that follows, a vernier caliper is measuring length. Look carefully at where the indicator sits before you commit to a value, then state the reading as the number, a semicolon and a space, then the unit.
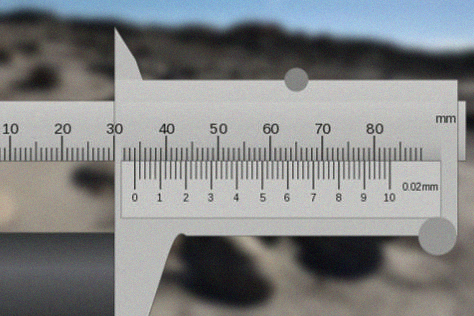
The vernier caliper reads 34.0; mm
